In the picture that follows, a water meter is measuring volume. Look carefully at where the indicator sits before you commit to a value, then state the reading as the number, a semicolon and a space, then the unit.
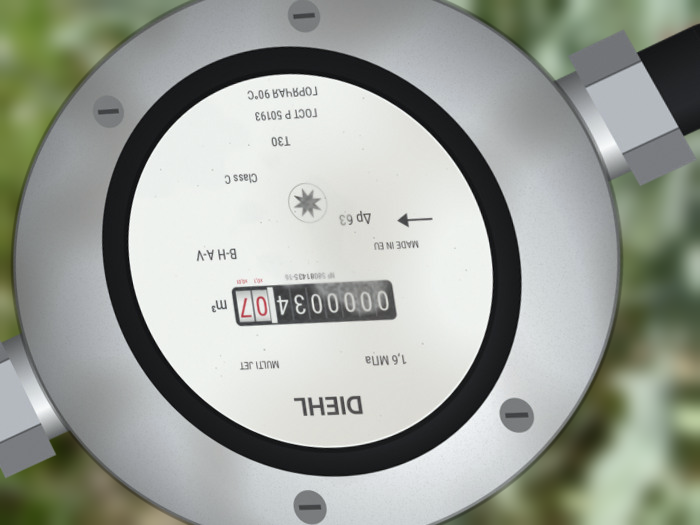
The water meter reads 34.07; m³
